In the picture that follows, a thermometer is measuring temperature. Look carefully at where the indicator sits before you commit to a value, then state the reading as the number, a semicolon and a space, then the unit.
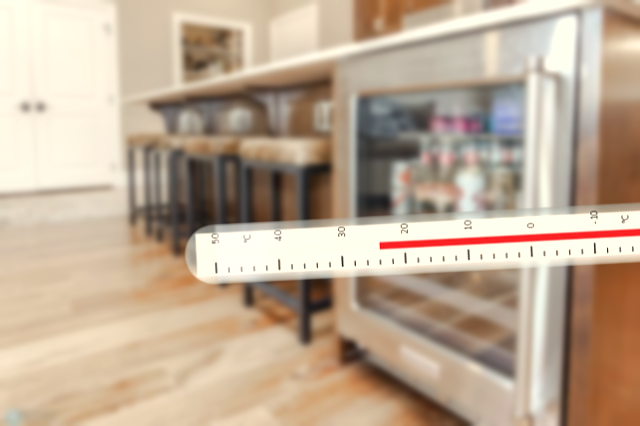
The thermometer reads 24; °C
